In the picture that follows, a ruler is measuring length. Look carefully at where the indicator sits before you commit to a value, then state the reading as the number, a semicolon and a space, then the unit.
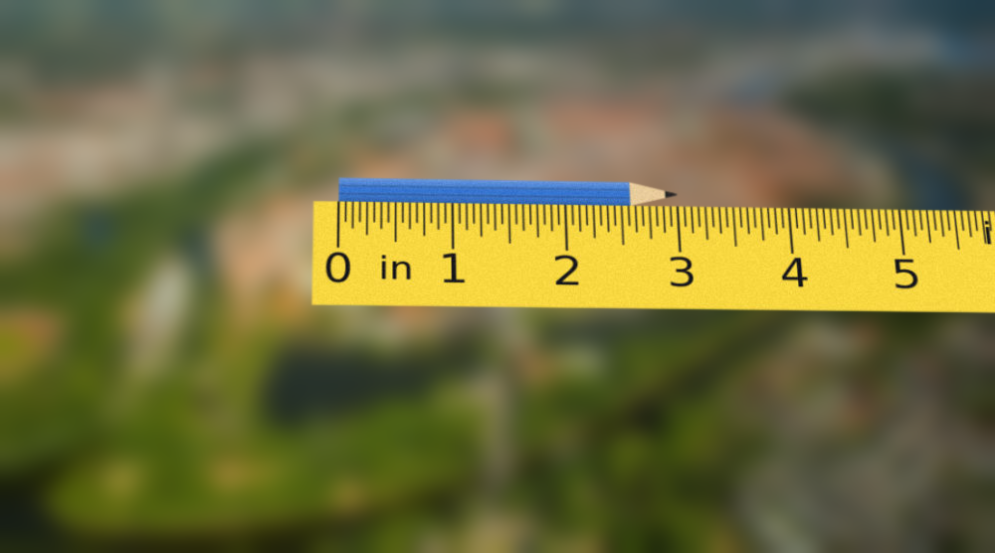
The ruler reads 3; in
